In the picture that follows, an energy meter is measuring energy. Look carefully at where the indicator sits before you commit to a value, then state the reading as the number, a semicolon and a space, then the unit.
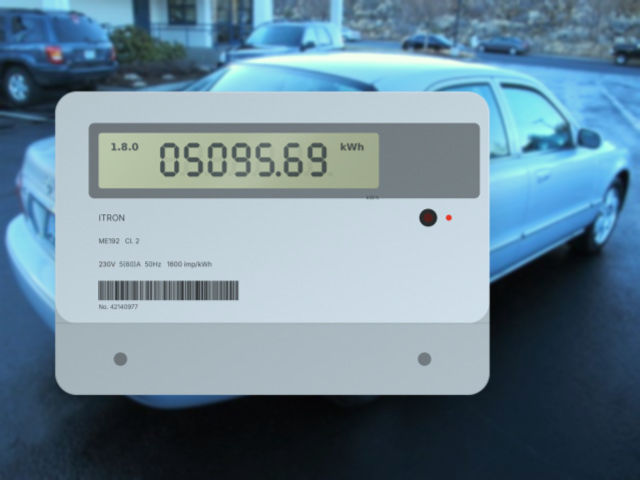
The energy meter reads 5095.69; kWh
